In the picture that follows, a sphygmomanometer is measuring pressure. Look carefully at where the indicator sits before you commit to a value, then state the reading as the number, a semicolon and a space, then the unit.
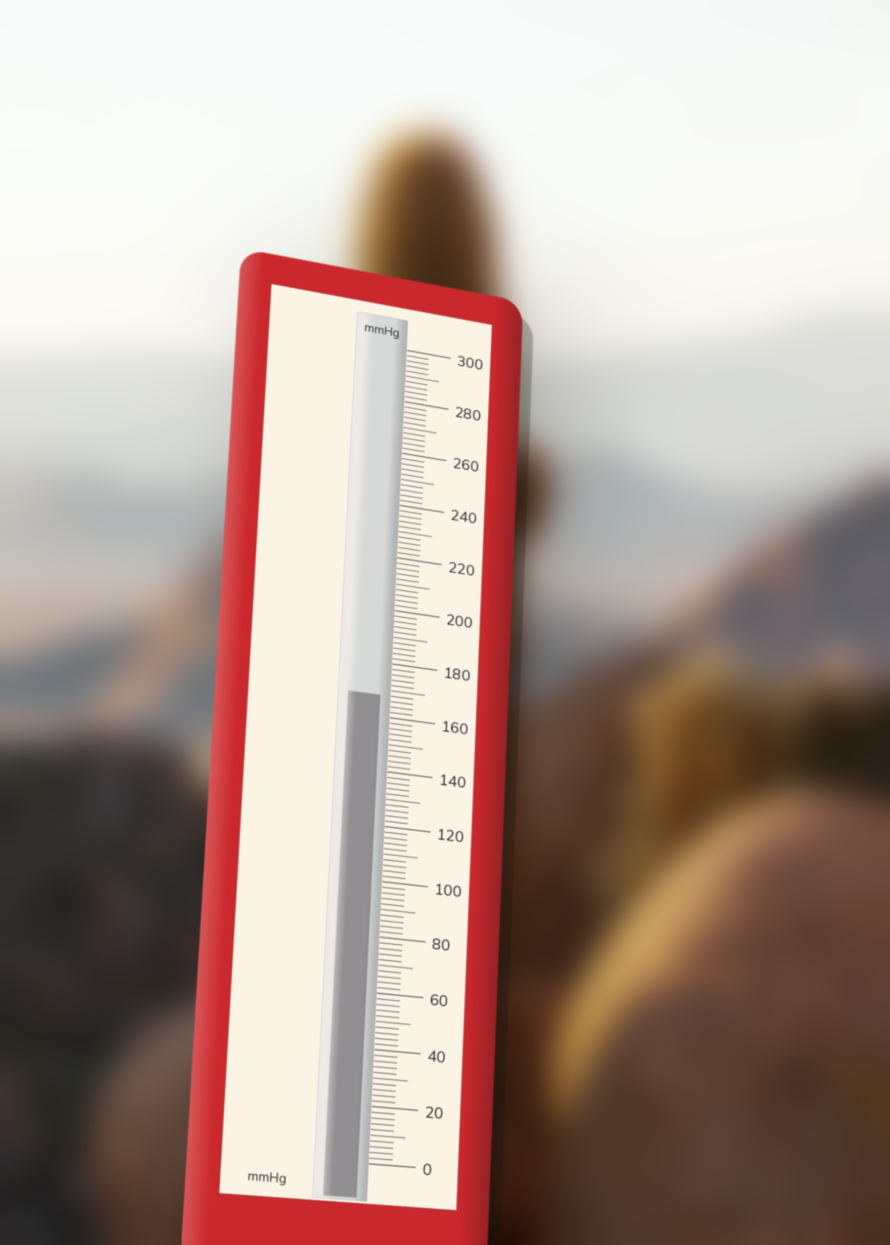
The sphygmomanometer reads 168; mmHg
